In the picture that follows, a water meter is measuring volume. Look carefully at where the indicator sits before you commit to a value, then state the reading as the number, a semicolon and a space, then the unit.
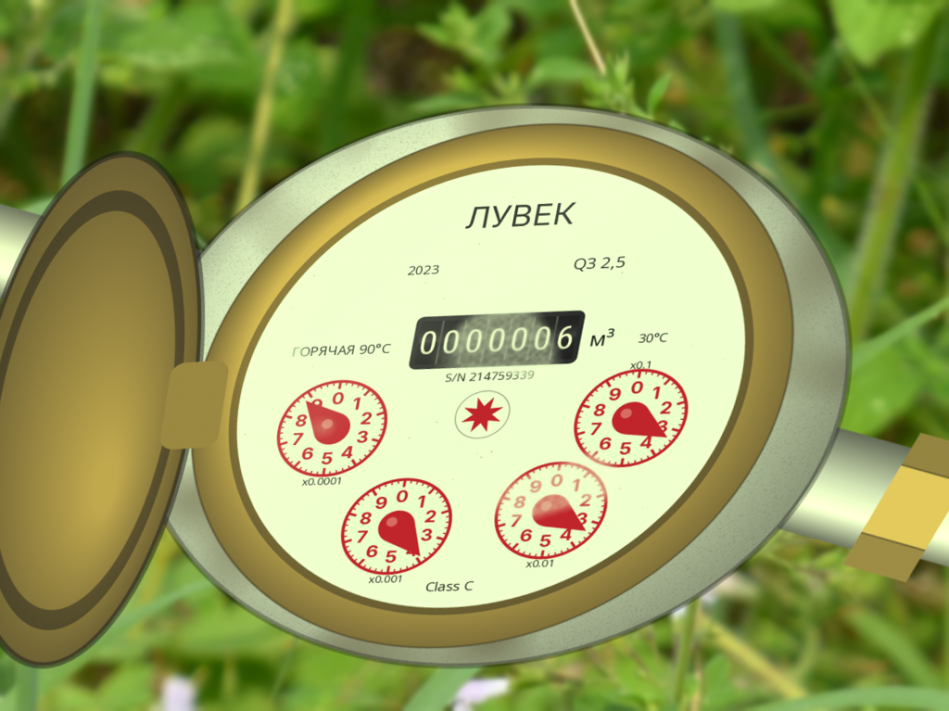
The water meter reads 6.3338; m³
